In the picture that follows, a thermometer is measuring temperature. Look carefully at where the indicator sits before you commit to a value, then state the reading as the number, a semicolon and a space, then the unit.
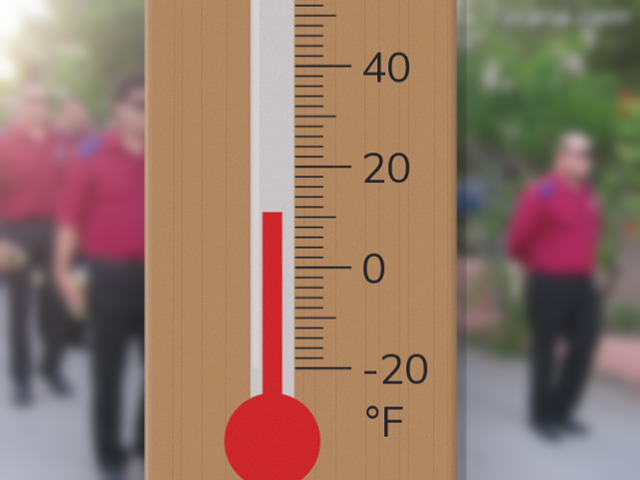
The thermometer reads 11; °F
